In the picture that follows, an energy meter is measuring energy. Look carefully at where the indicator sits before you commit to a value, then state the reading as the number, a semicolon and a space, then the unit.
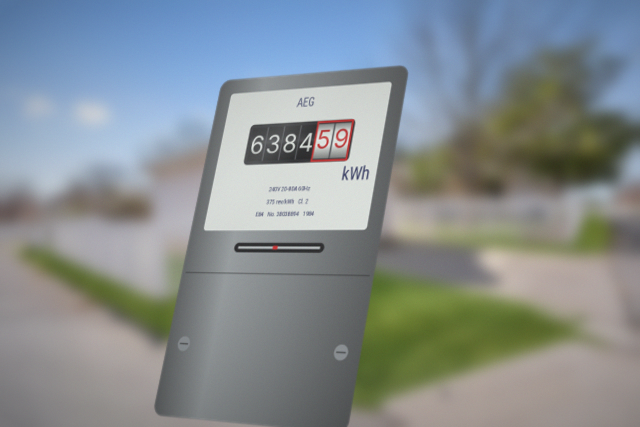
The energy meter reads 6384.59; kWh
